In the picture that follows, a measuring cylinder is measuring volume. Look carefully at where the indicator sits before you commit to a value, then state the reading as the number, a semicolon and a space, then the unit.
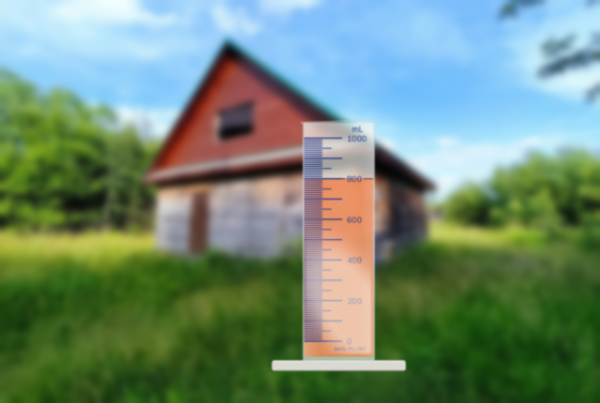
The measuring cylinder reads 800; mL
